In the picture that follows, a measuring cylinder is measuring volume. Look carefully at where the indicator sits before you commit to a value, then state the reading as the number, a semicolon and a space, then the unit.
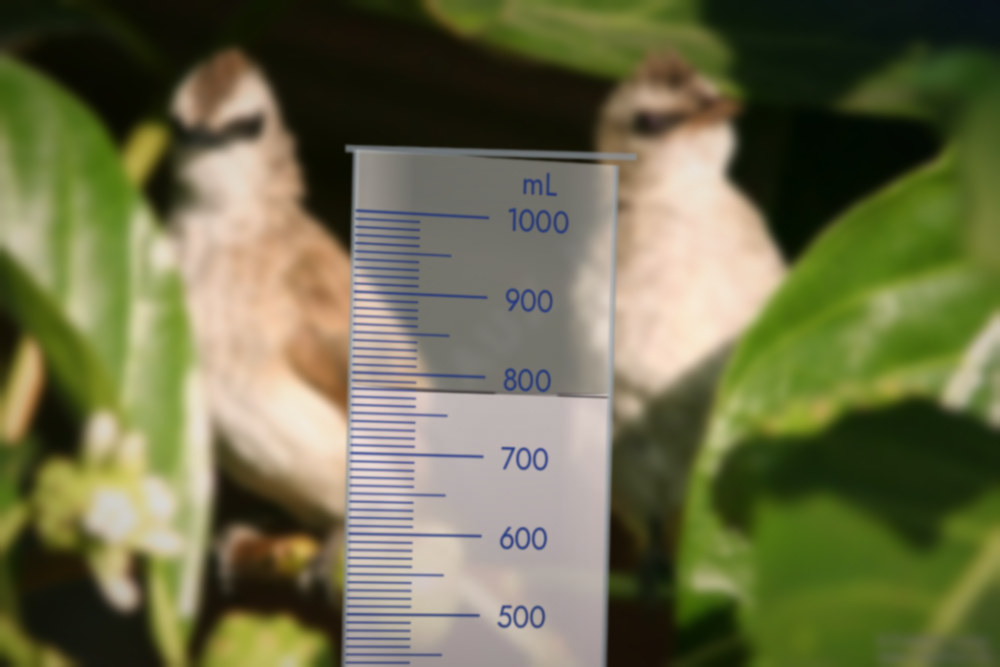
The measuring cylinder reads 780; mL
